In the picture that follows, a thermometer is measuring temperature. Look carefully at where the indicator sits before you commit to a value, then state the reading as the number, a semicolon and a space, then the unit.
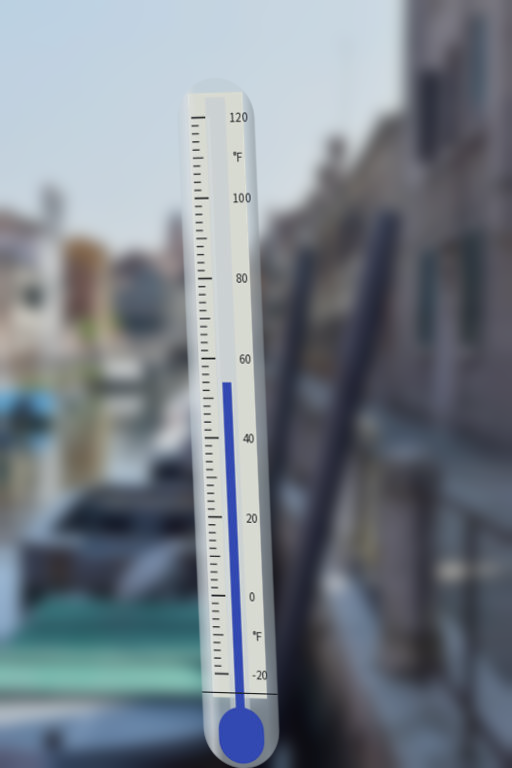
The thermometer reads 54; °F
